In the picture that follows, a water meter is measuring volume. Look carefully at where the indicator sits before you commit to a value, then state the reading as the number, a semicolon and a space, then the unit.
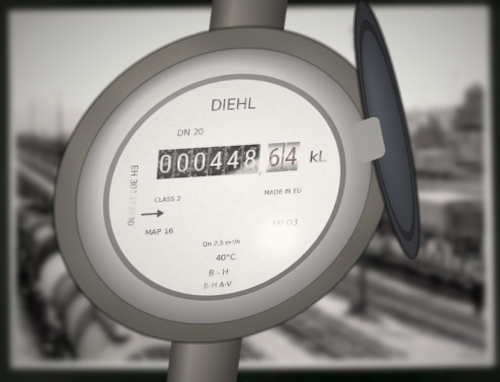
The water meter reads 448.64; kL
